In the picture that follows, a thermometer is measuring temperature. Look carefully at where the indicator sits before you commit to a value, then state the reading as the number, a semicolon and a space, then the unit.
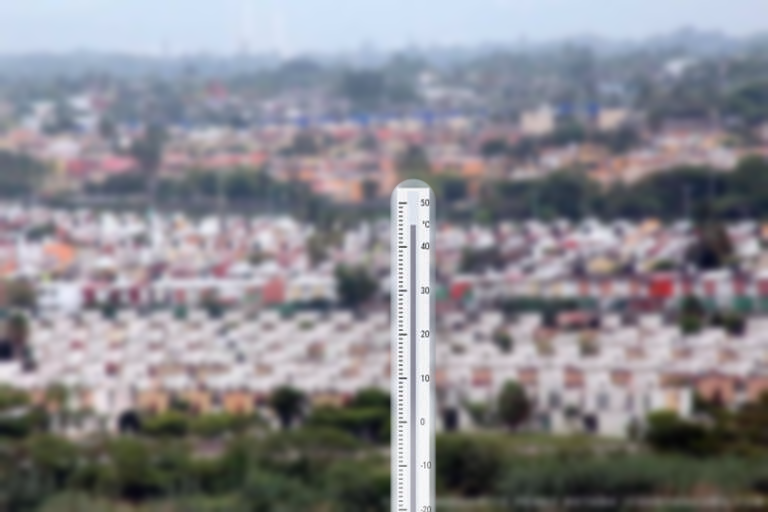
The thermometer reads 45; °C
